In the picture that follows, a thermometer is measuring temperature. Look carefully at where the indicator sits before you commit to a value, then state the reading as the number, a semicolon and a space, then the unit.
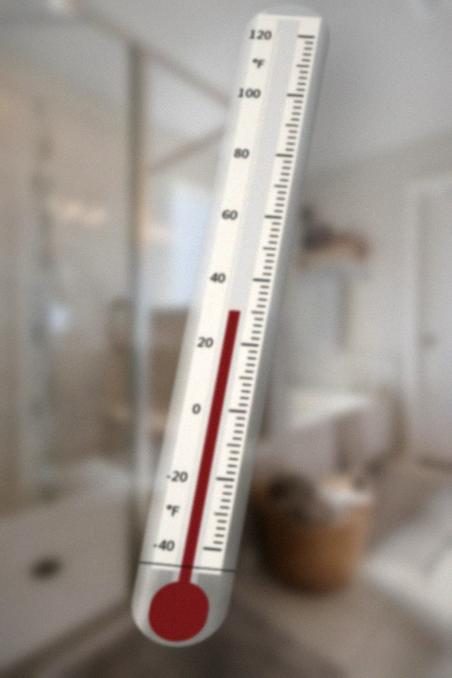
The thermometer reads 30; °F
